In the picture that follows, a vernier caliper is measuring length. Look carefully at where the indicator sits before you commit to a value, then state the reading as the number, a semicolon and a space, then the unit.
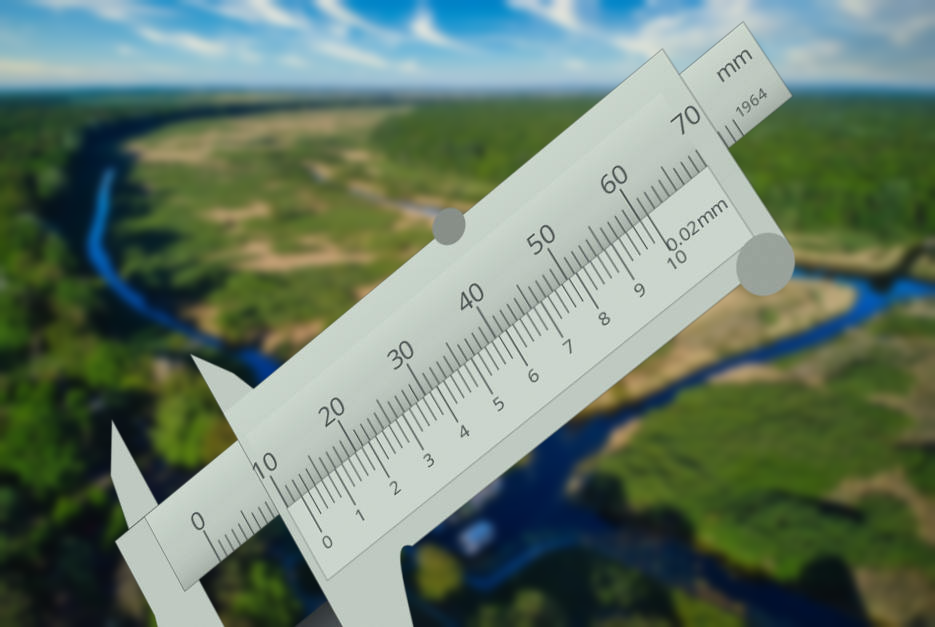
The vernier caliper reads 12.0; mm
